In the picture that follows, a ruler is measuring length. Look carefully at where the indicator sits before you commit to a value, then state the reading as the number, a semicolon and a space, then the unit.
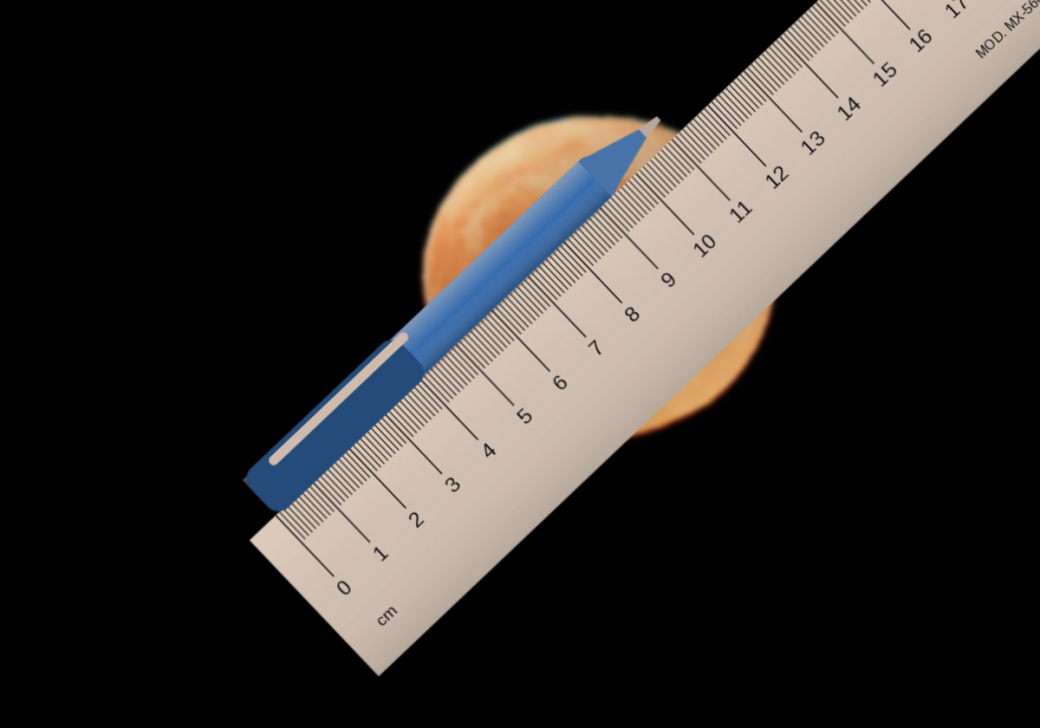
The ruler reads 11.1; cm
